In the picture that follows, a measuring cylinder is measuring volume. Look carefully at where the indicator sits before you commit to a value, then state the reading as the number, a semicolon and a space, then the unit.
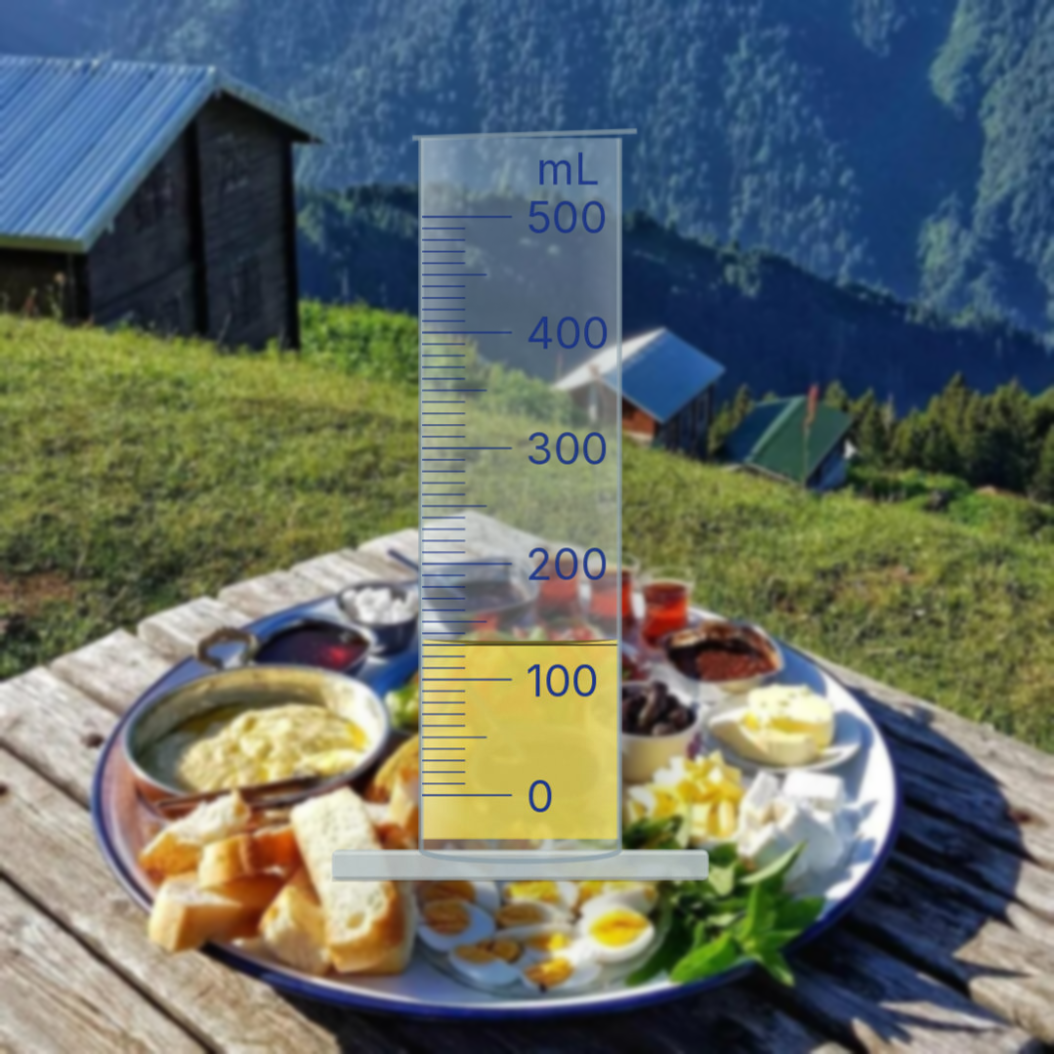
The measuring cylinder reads 130; mL
